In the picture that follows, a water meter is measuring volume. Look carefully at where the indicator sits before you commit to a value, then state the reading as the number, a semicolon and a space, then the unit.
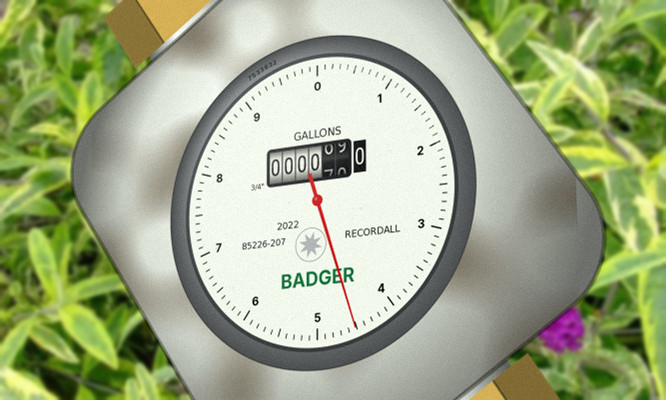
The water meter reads 694.5; gal
